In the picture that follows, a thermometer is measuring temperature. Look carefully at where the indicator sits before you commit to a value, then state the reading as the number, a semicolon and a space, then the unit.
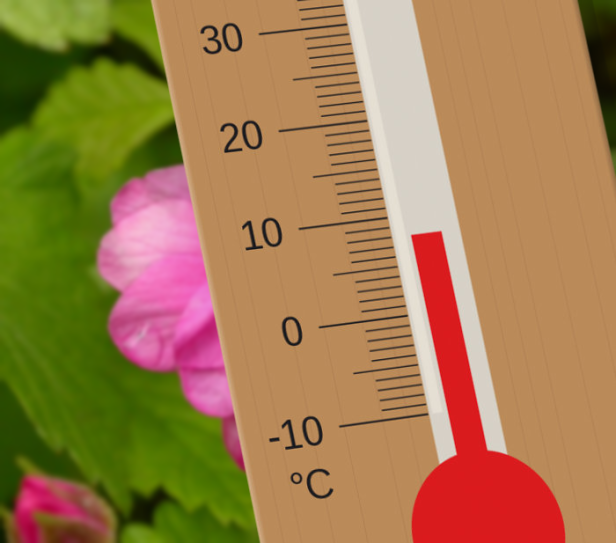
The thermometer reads 8; °C
